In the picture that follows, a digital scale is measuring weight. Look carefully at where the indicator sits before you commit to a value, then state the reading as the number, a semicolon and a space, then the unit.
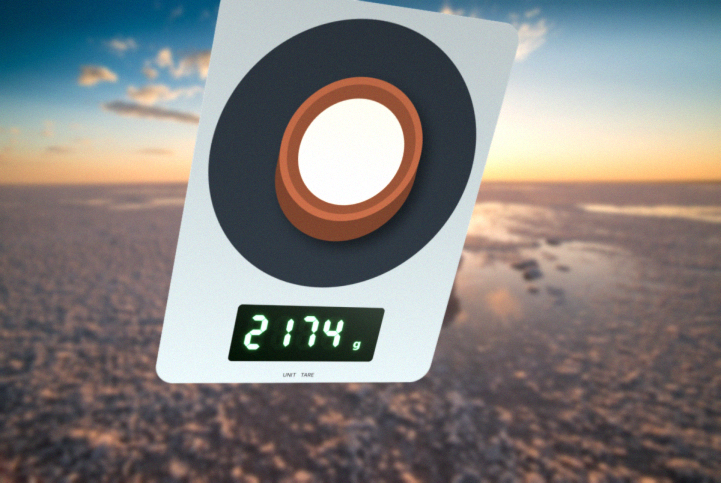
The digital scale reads 2174; g
